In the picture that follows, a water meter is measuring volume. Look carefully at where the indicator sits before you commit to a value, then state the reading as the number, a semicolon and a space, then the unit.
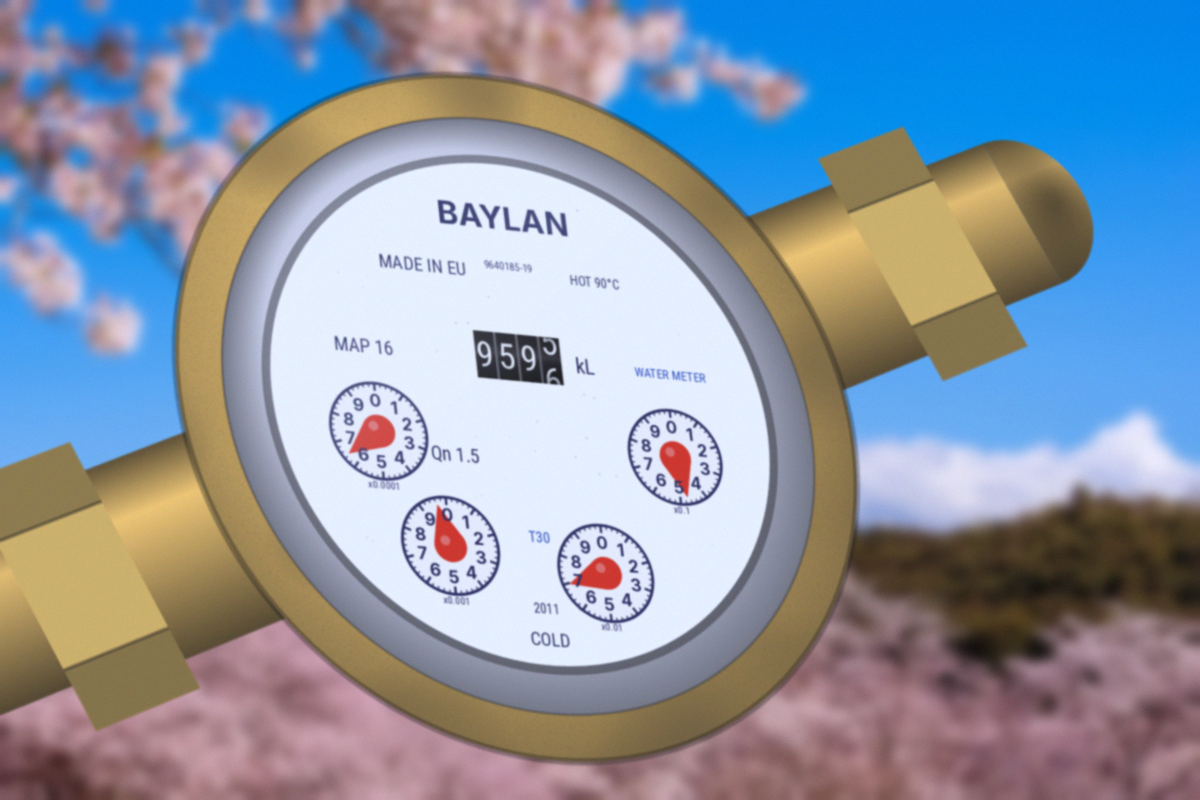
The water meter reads 9595.4696; kL
